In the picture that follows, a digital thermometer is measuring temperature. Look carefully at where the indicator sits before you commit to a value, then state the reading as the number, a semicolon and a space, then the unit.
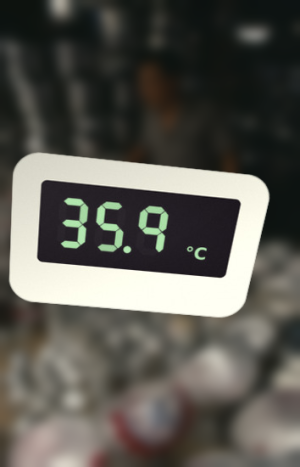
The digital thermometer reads 35.9; °C
